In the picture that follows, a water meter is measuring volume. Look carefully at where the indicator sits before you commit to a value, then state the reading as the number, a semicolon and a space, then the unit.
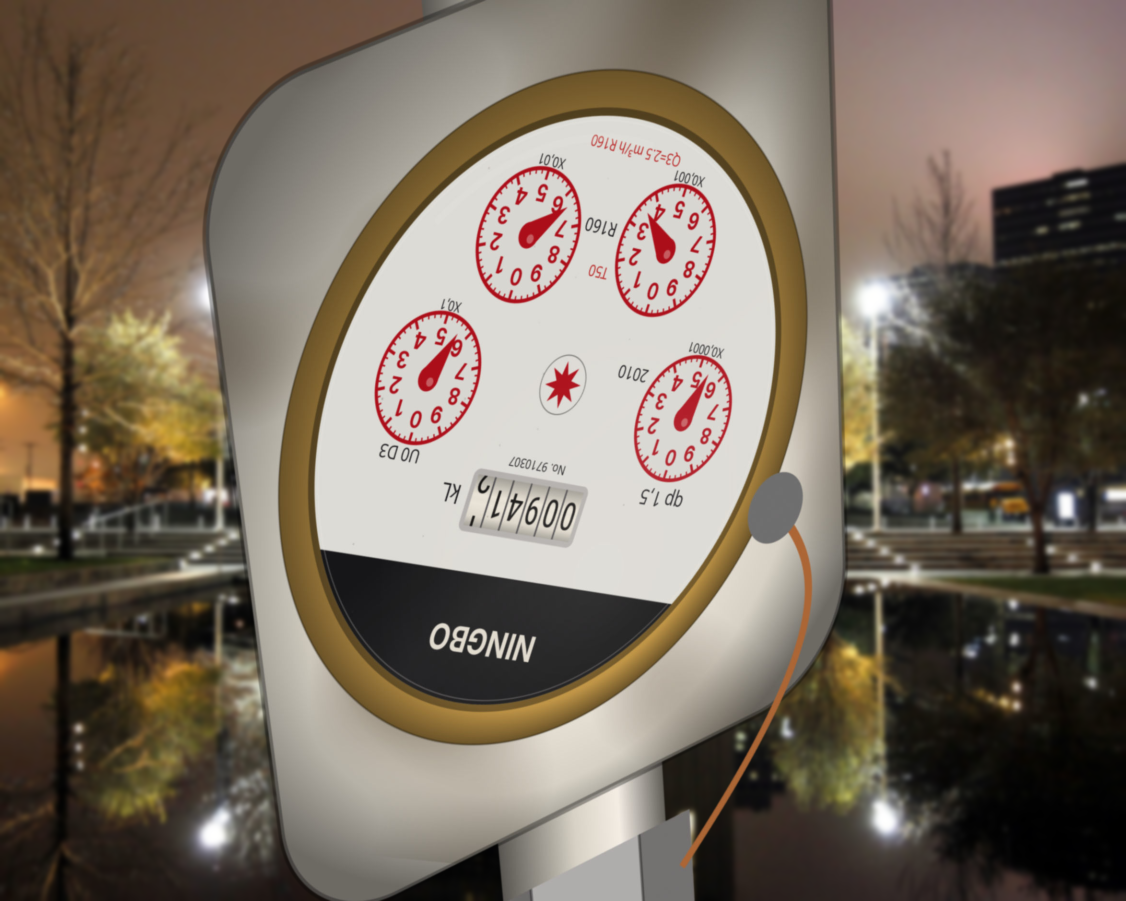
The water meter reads 9411.5635; kL
